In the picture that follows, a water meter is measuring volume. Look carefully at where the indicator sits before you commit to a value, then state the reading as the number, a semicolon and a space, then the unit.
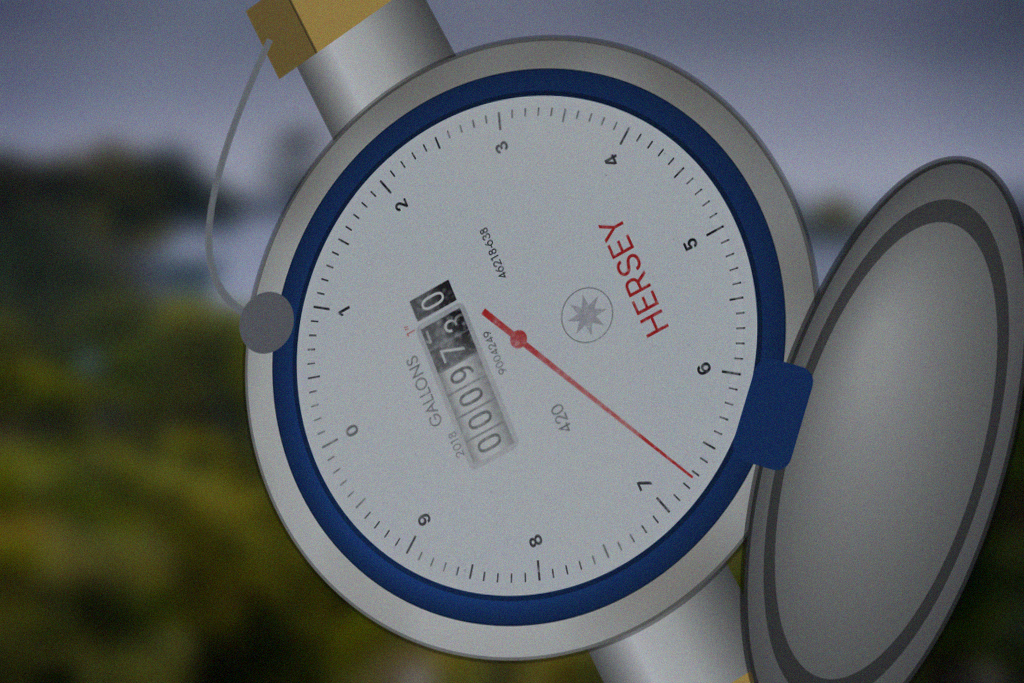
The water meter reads 9726.7; gal
